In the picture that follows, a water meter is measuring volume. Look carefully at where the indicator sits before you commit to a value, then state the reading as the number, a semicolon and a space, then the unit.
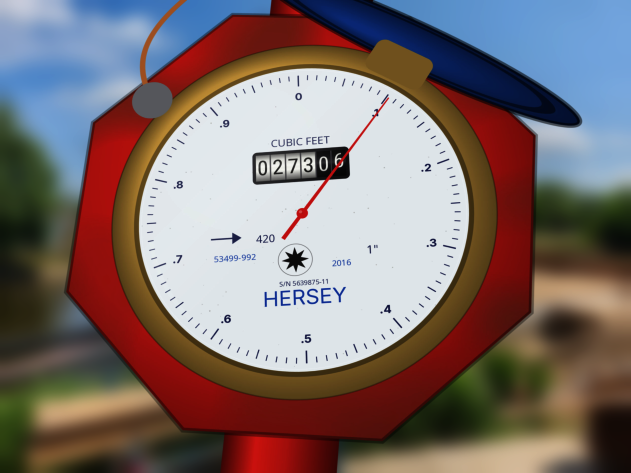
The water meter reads 27306.10; ft³
